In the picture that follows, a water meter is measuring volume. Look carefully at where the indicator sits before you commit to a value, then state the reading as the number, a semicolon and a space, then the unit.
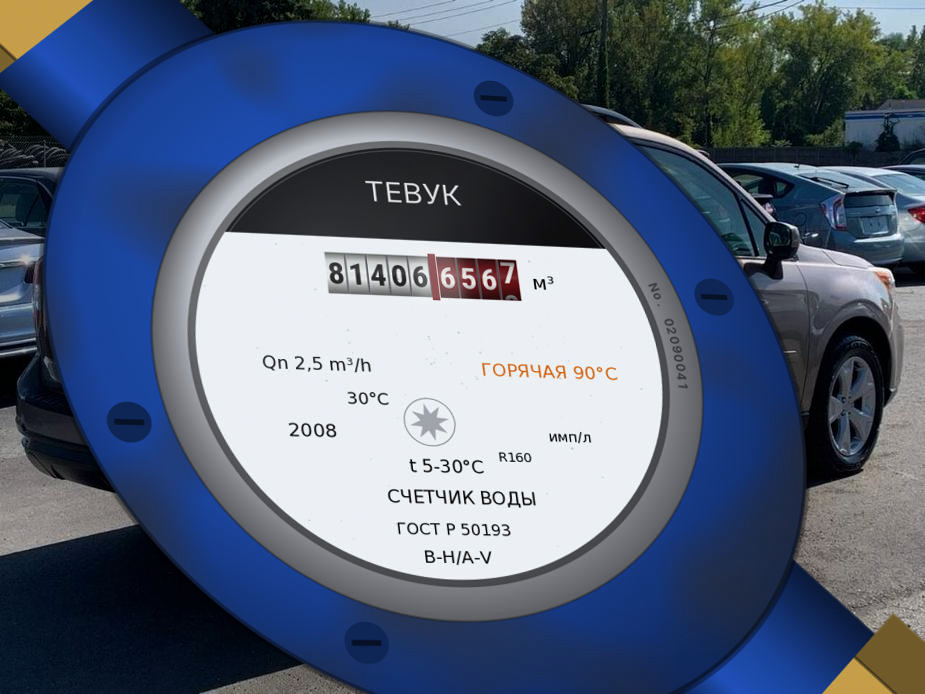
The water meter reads 81406.6567; m³
